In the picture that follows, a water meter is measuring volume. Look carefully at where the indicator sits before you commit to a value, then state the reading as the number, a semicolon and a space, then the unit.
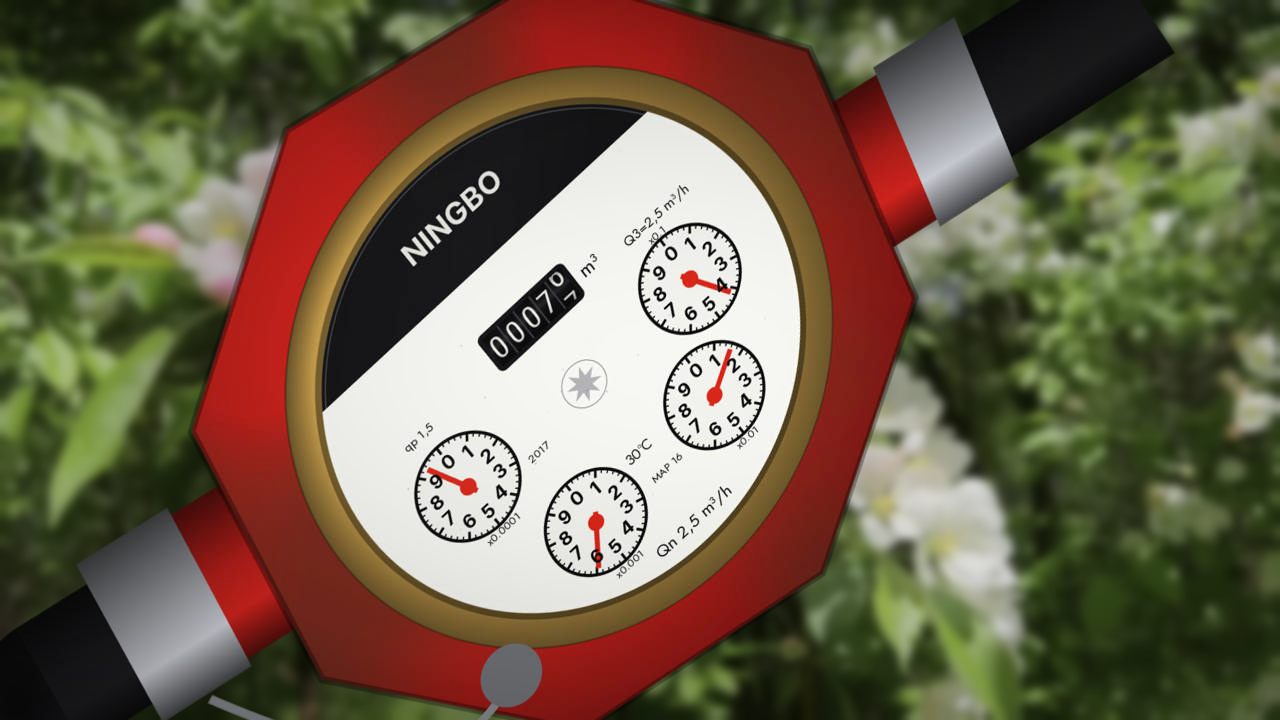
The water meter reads 76.4159; m³
